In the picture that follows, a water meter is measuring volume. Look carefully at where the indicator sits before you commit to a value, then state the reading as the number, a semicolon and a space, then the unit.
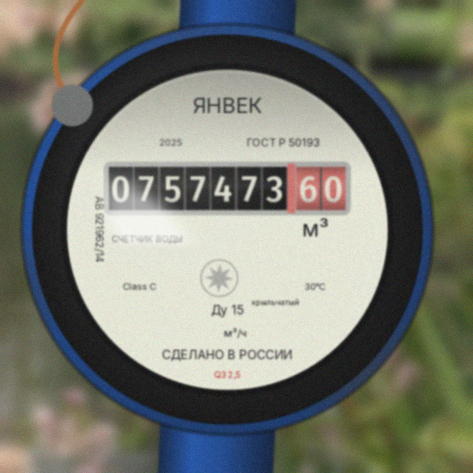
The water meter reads 757473.60; m³
